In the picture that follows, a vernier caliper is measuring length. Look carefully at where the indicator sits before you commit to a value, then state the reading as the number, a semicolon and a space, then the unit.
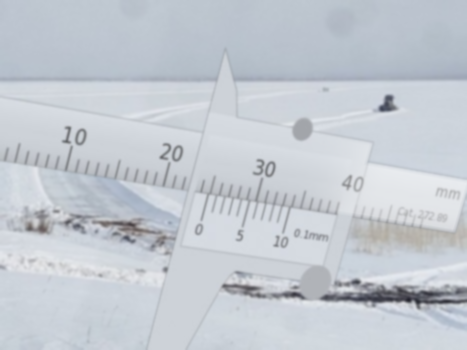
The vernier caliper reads 24.8; mm
